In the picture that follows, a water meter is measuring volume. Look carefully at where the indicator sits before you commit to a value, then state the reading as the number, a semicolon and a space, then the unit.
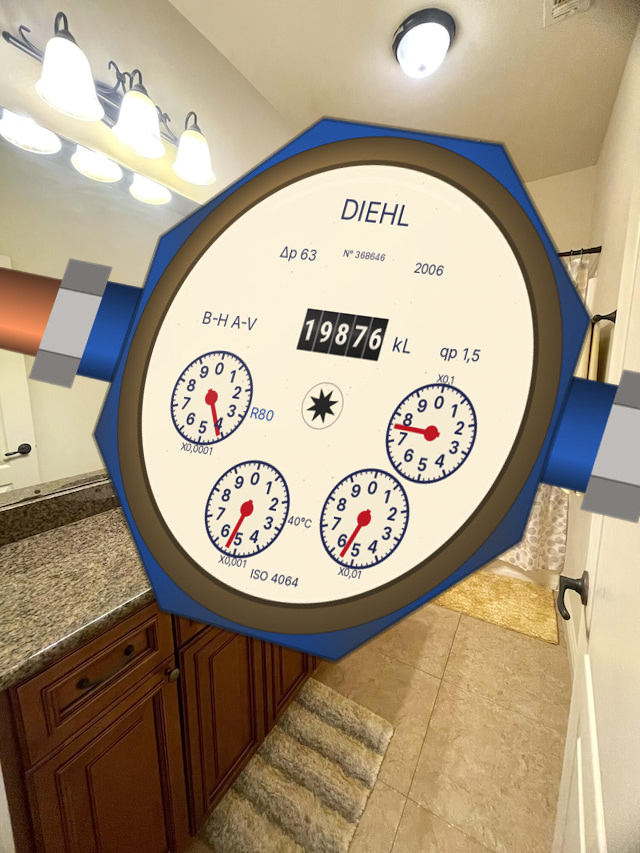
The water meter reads 19876.7554; kL
